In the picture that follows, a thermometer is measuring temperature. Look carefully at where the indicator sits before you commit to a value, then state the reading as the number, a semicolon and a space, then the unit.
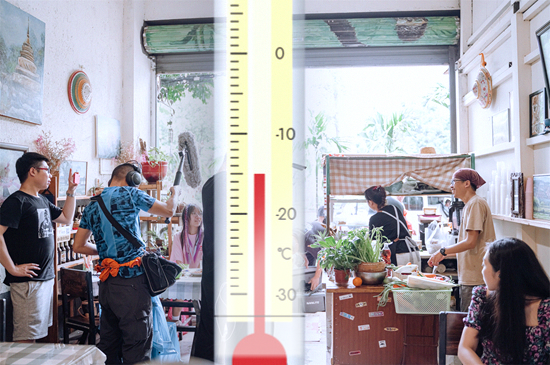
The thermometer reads -15; °C
